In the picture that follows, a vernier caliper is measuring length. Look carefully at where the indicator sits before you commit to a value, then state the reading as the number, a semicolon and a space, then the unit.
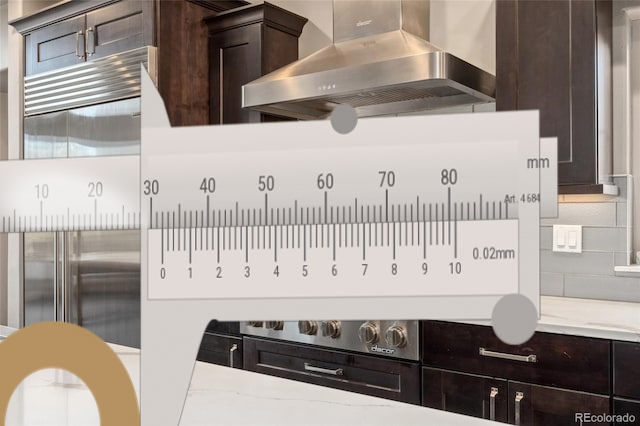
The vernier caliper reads 32.0; mm
